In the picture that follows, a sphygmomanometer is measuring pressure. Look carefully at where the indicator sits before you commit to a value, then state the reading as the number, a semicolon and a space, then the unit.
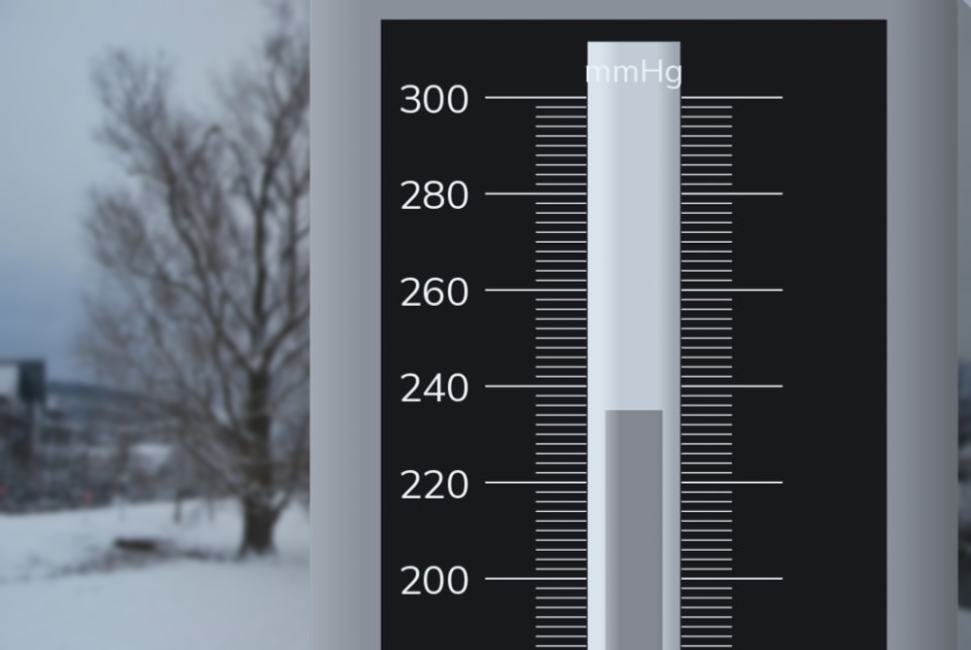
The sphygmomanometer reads 235; mmHg
